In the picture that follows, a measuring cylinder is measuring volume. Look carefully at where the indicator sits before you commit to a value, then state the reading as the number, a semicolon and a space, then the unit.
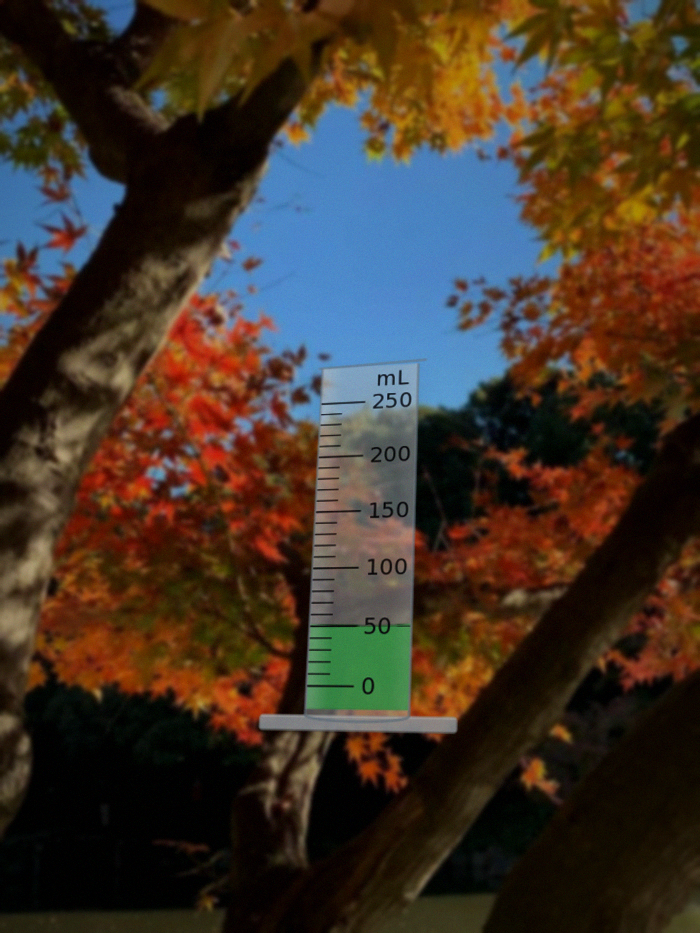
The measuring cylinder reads 50; mL
